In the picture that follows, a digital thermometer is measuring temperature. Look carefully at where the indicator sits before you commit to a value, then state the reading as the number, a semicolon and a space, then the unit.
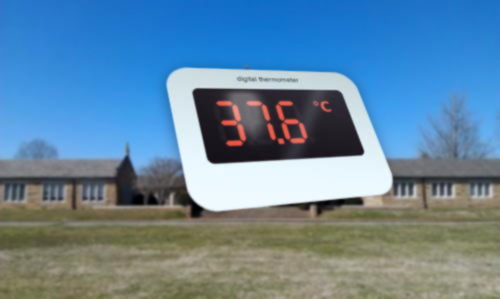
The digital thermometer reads 37.6; °C
